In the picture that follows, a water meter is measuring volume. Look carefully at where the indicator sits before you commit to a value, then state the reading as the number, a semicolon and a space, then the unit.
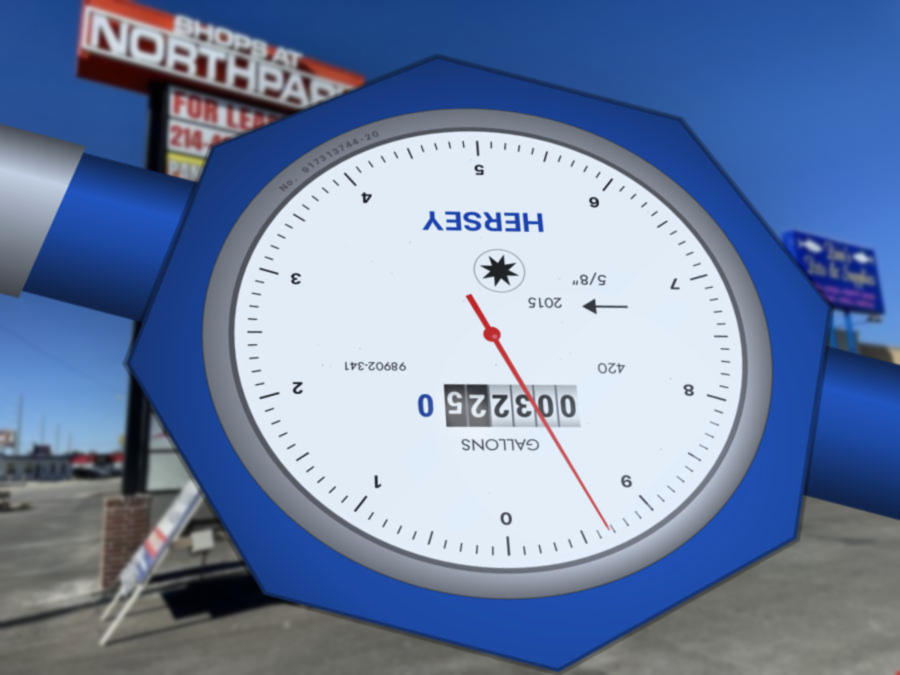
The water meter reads 32249.3; gal
